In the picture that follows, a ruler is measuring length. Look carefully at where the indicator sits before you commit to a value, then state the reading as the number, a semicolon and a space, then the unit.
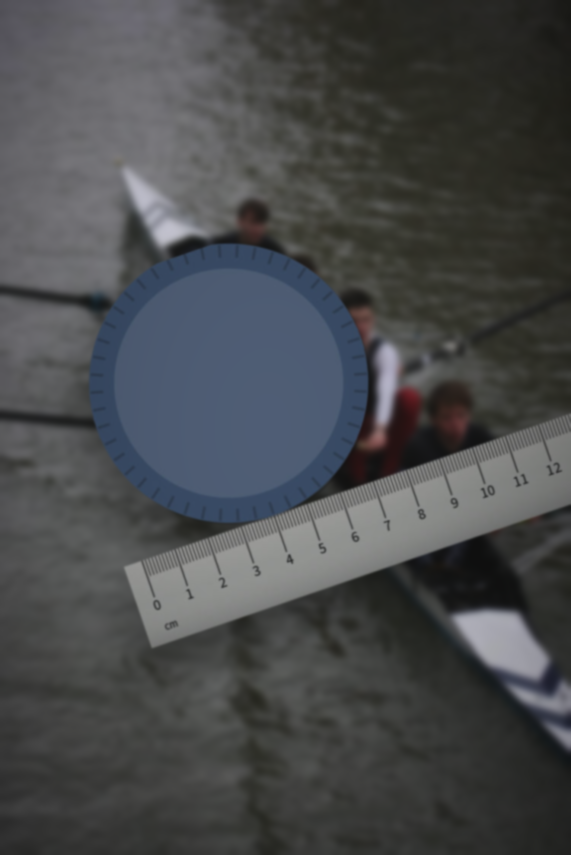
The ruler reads 8; cm
